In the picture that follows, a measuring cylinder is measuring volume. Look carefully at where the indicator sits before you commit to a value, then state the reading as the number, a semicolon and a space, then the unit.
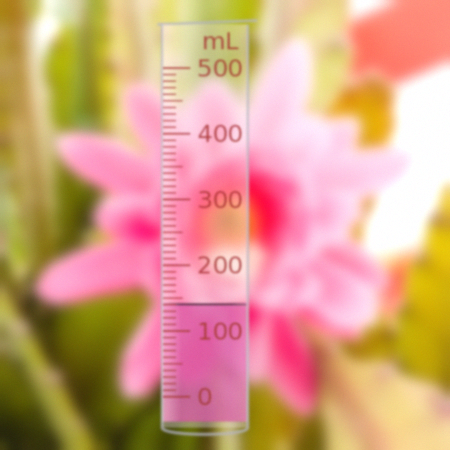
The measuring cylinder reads 140; mL
